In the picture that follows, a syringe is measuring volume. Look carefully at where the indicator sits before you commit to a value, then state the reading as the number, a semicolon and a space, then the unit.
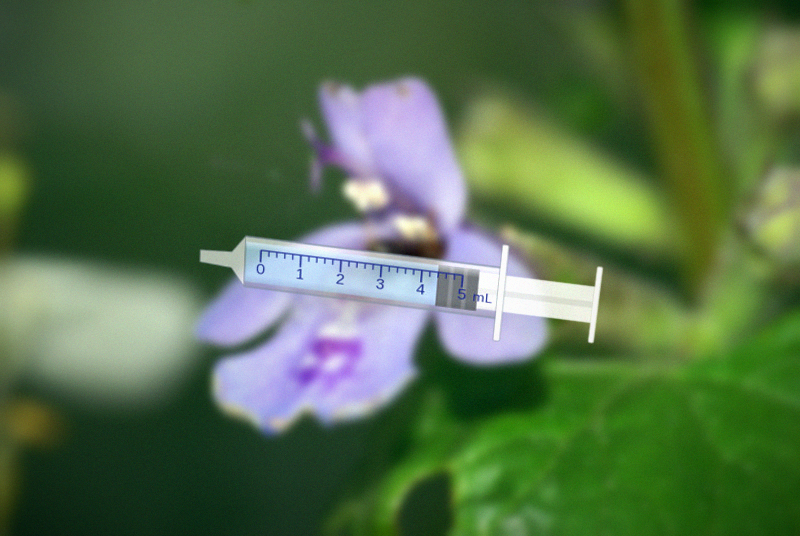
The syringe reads 4.4; mL
